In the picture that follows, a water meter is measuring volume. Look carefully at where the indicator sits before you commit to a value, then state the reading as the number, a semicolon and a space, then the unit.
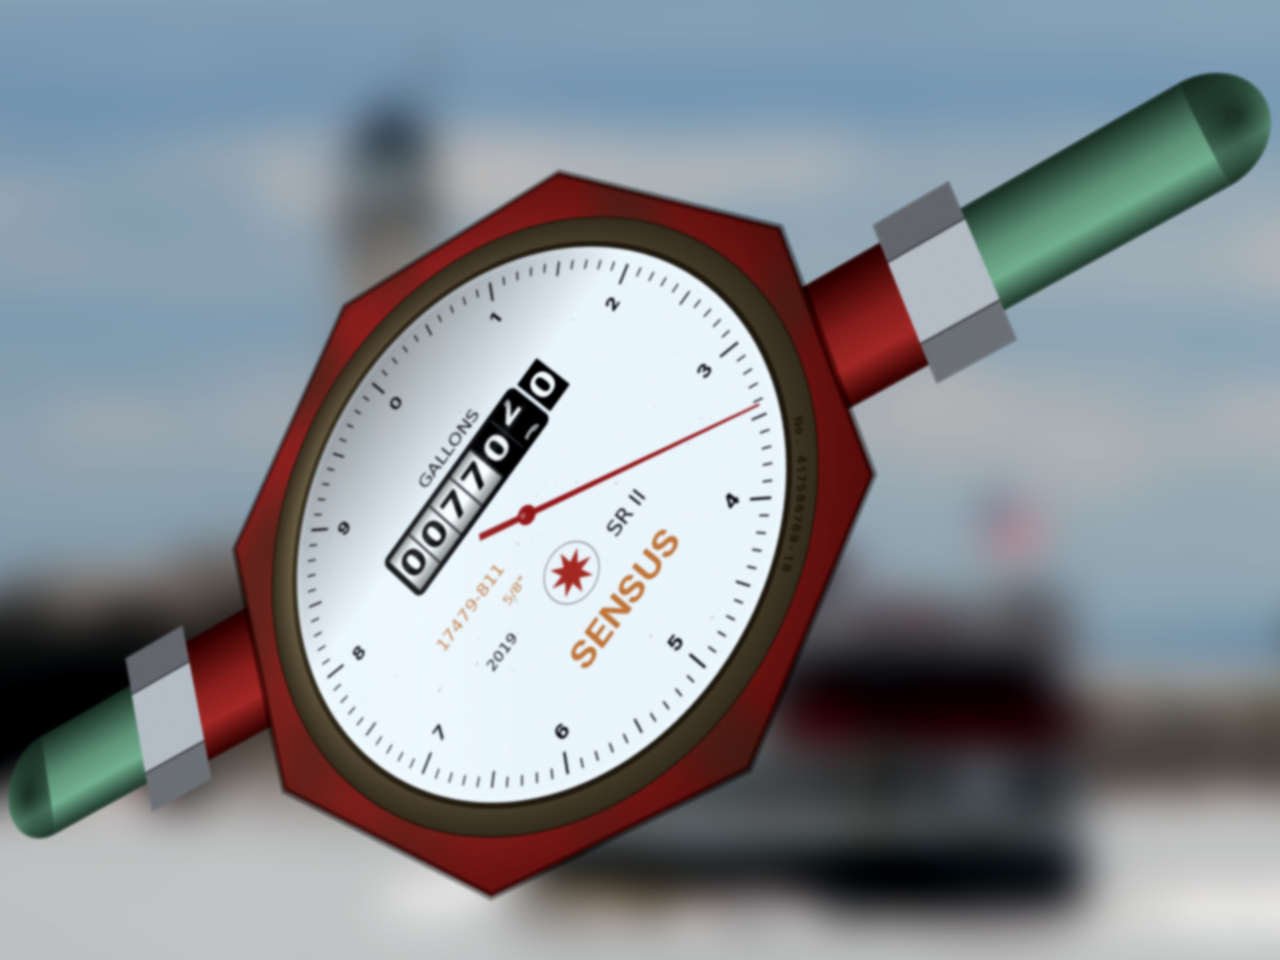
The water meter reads 77023.4; gal
